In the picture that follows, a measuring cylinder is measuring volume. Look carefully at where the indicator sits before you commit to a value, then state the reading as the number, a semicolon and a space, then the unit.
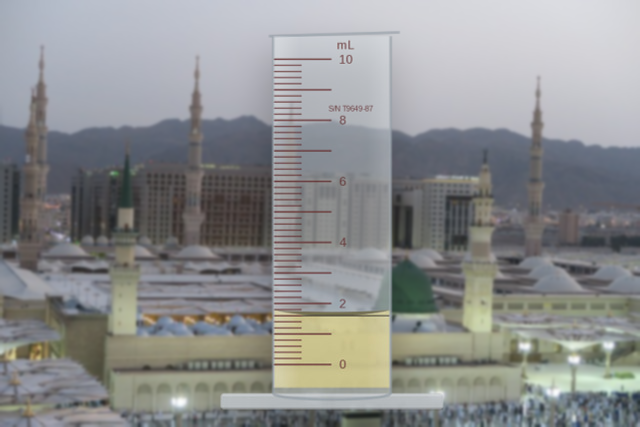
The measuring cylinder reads 1.6; mL
